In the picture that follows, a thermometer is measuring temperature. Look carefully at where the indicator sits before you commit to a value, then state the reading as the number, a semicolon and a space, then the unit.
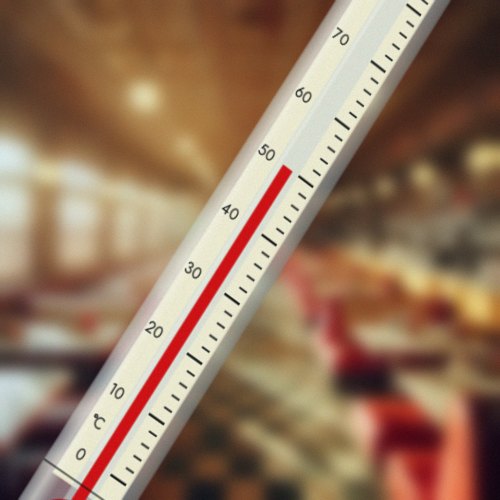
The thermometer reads 50; °C
